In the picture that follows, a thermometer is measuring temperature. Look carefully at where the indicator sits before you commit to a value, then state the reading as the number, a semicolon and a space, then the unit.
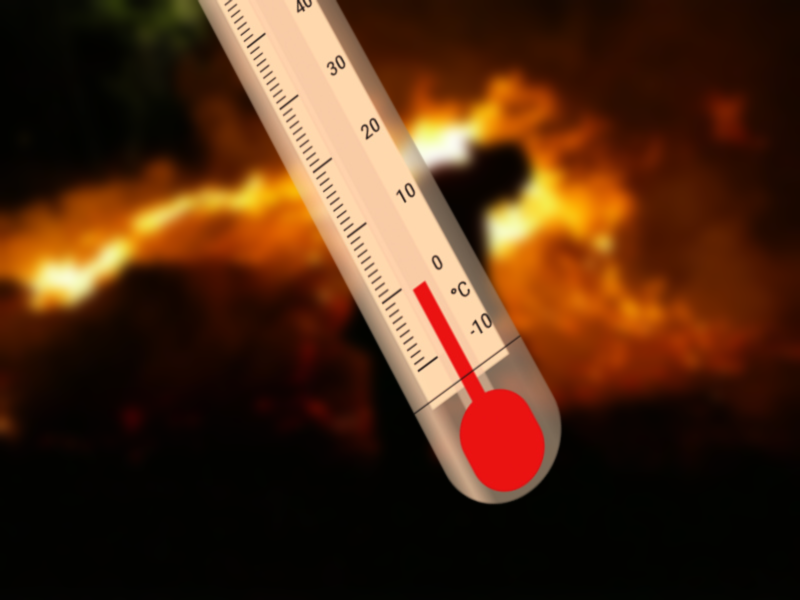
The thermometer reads -1; °C
